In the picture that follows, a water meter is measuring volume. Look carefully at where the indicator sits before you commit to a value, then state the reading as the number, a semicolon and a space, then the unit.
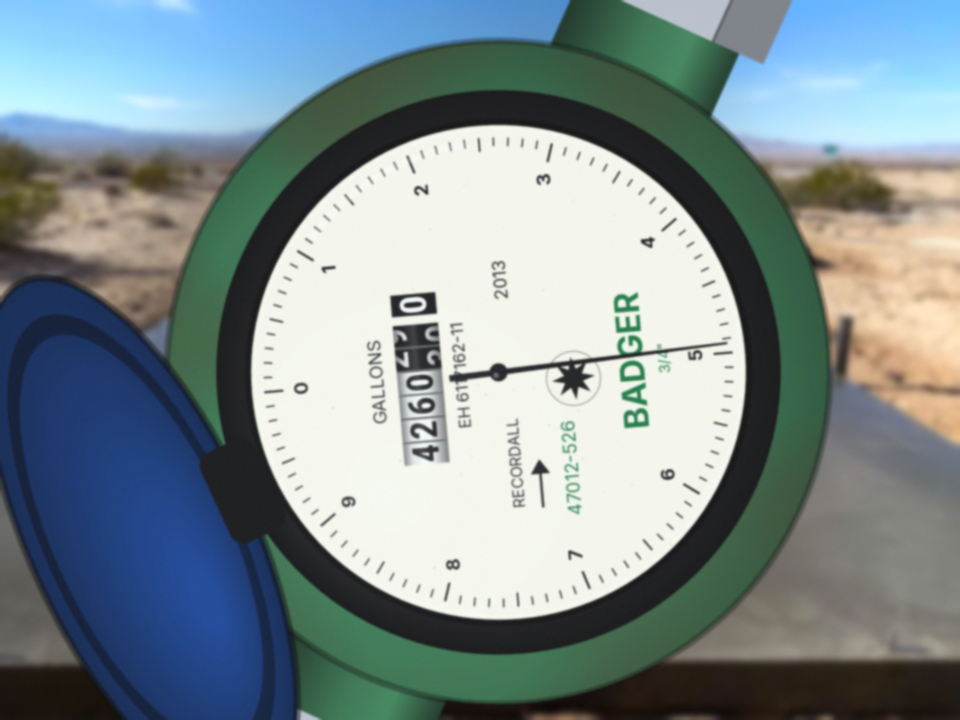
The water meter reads 4260294.9; gal
